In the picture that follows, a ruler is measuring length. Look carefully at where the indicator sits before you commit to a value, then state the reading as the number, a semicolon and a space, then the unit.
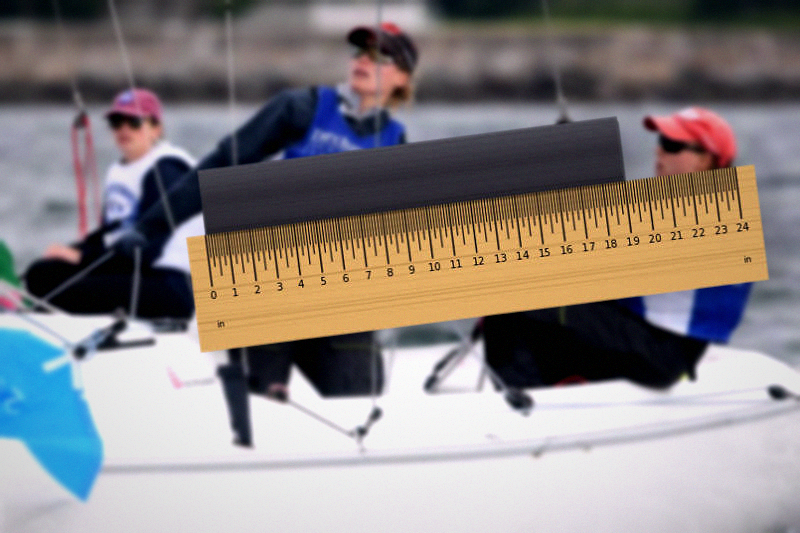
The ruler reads 19; in
